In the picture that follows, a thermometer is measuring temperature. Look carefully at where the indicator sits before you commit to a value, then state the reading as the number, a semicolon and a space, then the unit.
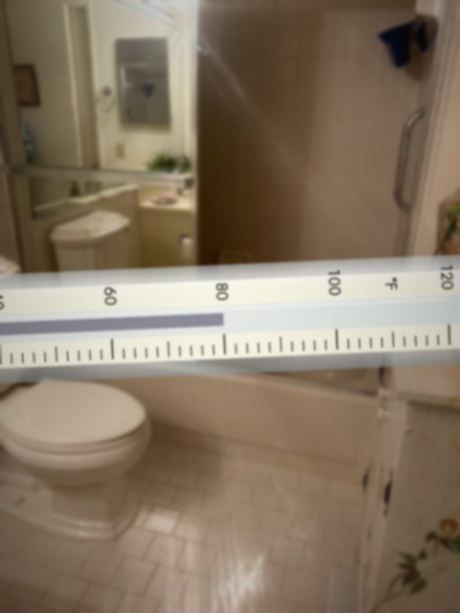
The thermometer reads 80; °F
